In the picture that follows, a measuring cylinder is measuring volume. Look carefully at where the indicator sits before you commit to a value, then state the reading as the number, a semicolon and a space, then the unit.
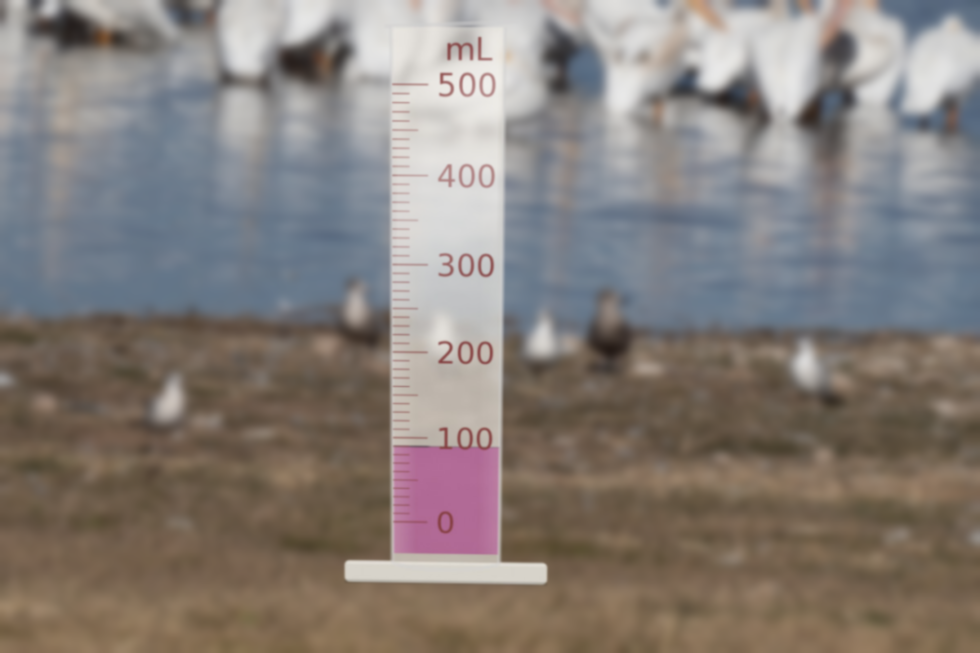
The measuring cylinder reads 90; mL
